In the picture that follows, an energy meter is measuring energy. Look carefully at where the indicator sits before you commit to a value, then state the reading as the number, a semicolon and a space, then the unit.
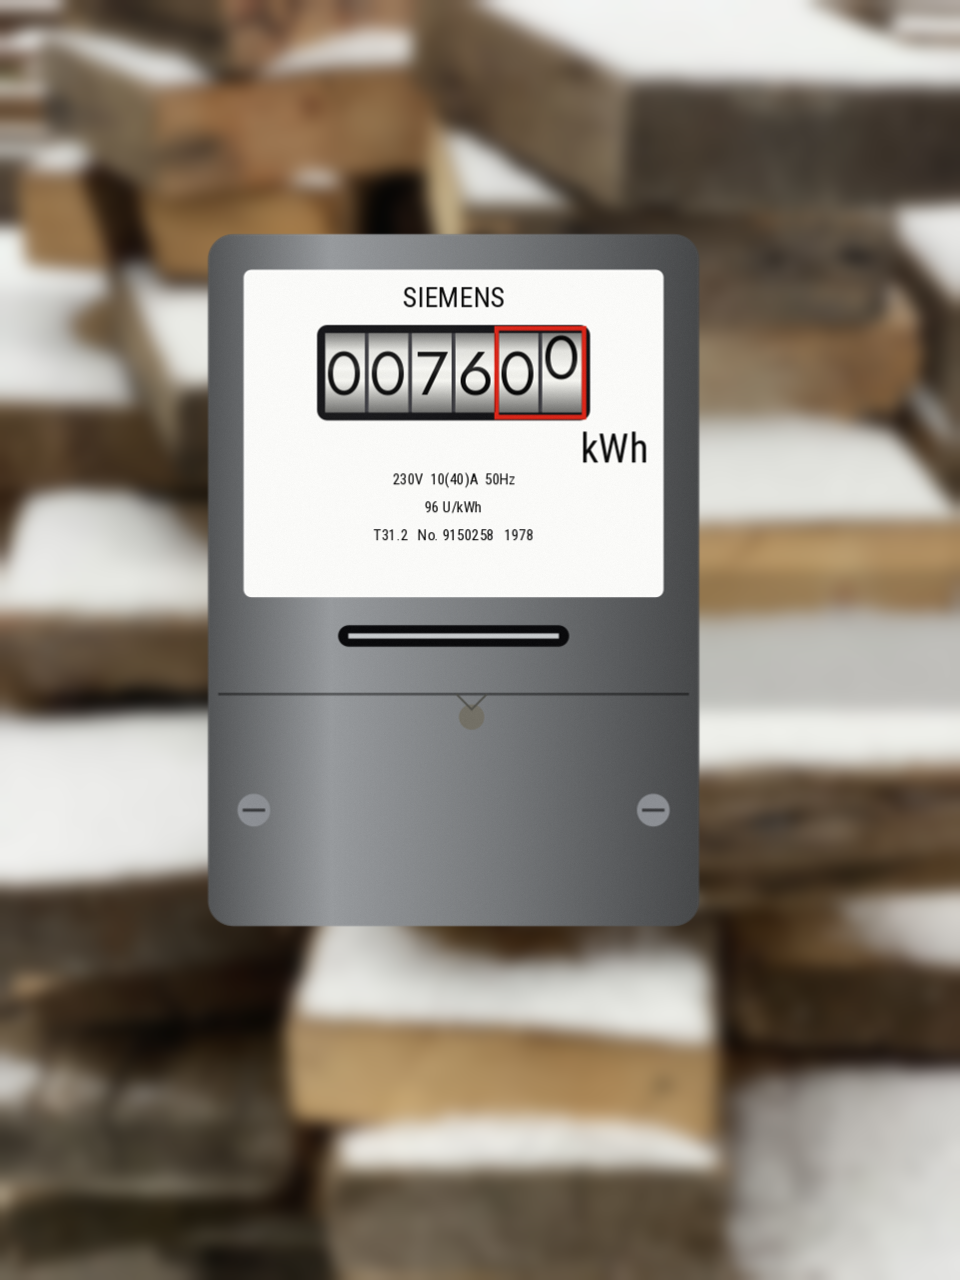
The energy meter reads 76.00; kWh
